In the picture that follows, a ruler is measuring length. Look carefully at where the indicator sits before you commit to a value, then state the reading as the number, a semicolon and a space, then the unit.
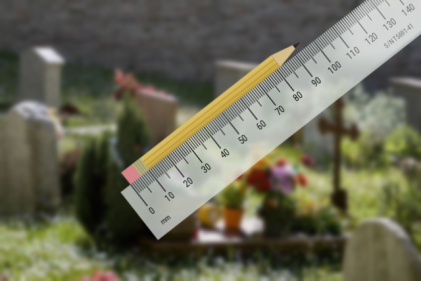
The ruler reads 95; mm
